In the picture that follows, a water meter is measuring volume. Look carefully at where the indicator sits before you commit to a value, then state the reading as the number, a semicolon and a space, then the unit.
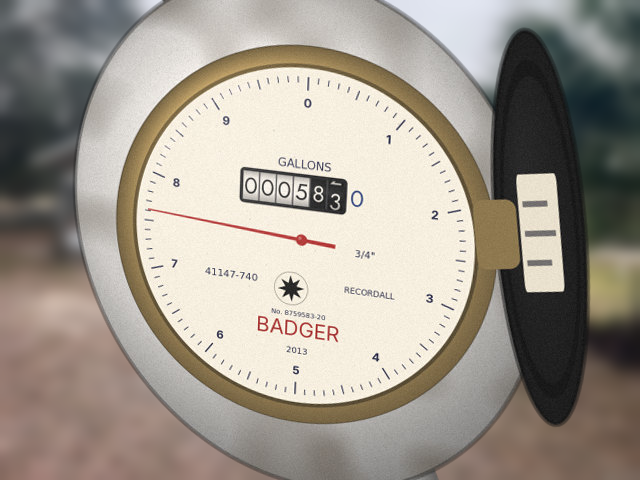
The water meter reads 5827.6; gal
